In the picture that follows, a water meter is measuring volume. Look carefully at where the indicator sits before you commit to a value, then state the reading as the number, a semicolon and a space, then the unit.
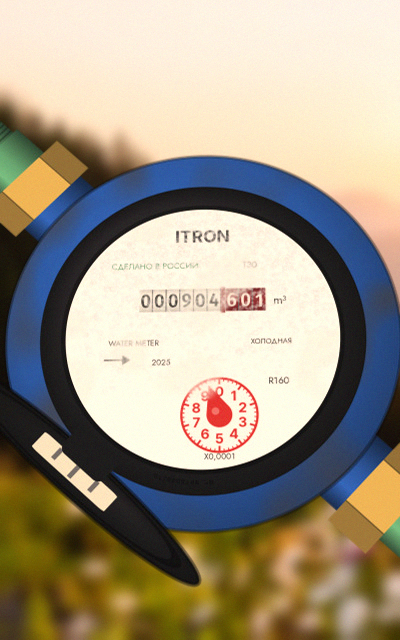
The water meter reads 904.6009; m³
